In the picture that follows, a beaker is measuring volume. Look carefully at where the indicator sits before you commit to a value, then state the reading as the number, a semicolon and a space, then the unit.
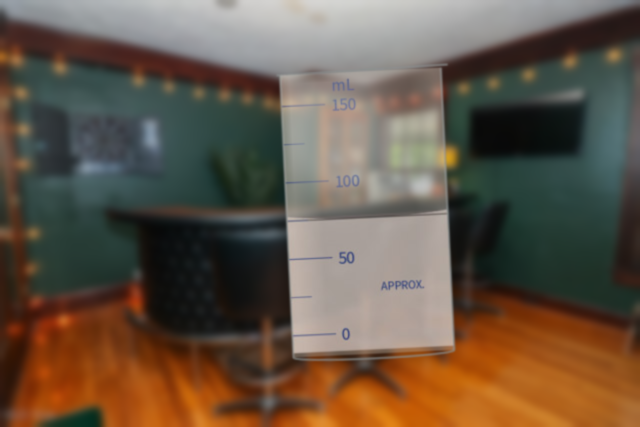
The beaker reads 75; mL
